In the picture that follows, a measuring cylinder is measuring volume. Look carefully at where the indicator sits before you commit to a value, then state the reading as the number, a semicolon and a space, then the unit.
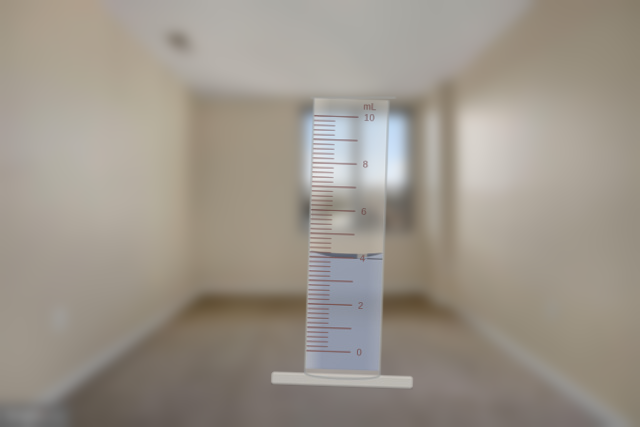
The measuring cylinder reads 4; mL
